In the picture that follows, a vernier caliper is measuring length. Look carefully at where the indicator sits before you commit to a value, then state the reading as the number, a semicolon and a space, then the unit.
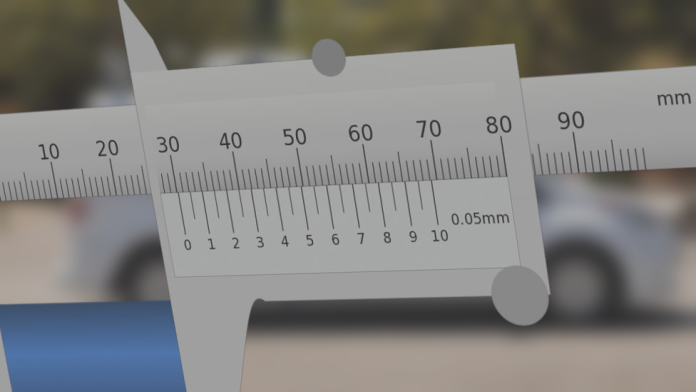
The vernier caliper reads 30.2; mm
